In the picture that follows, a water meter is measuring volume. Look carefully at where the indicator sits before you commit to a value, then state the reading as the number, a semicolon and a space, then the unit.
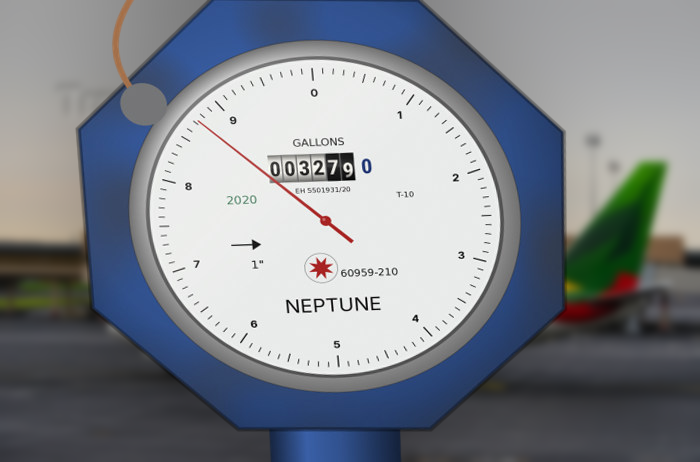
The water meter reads 32788.7; gal
